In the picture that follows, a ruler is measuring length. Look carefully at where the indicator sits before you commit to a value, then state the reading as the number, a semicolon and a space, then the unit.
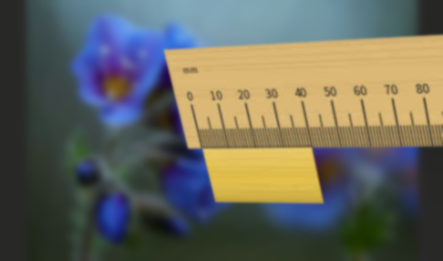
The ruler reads 40; mm
